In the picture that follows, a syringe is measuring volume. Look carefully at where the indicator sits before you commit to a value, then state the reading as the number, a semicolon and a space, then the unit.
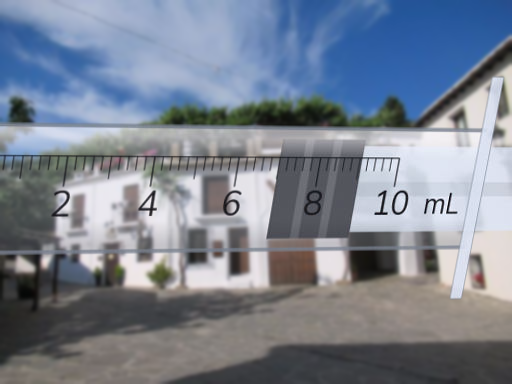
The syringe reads 7; mL
